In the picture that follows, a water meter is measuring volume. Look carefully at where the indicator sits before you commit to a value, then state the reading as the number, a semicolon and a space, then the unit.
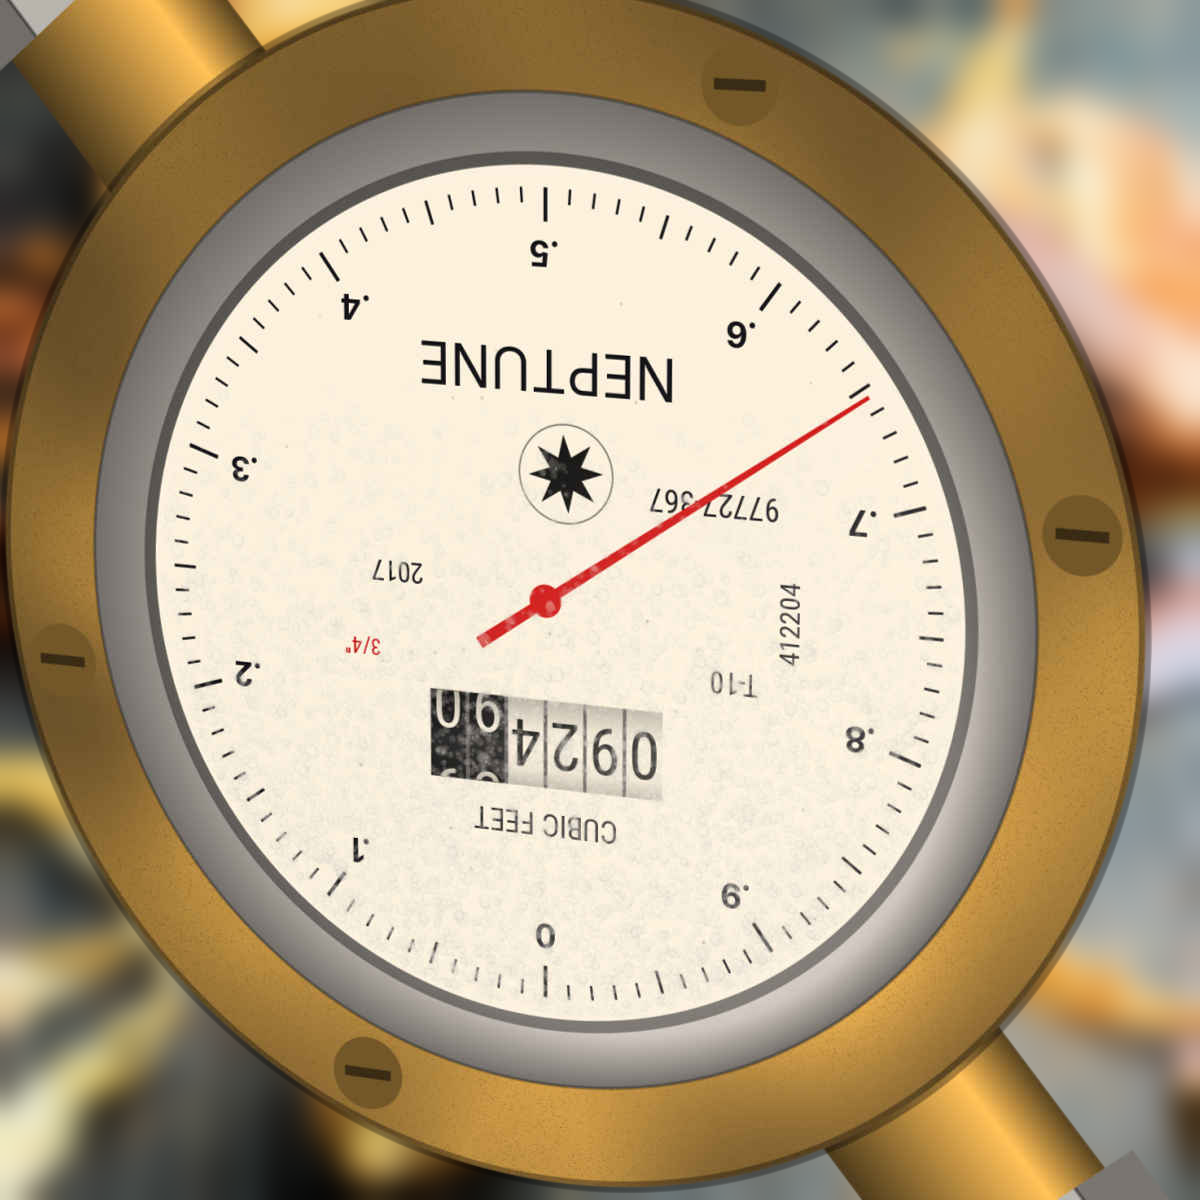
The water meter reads 92489.65; ft³
